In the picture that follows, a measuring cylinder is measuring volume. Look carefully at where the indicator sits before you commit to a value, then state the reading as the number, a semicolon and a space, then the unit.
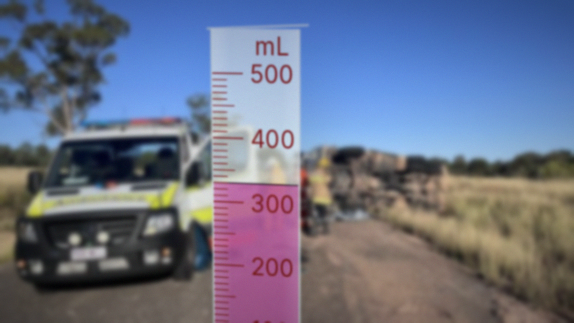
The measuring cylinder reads 330; mL
